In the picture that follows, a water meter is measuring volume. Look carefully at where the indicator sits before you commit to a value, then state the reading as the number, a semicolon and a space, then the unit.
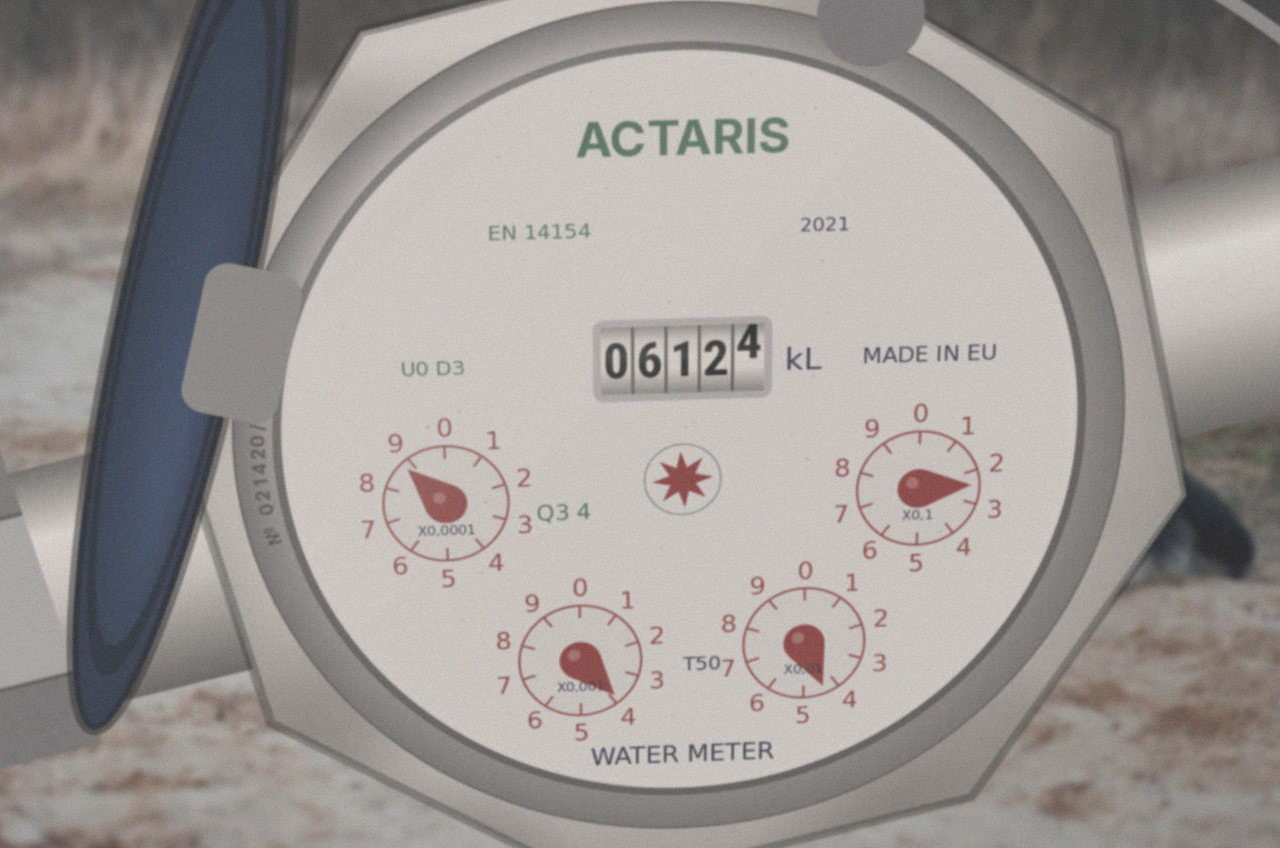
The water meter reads 6124.2438; kL
